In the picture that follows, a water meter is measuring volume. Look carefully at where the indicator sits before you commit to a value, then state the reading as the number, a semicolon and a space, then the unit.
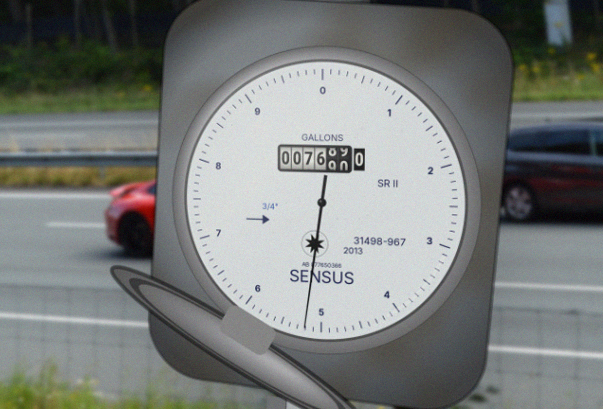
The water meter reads 76895.2; gal
